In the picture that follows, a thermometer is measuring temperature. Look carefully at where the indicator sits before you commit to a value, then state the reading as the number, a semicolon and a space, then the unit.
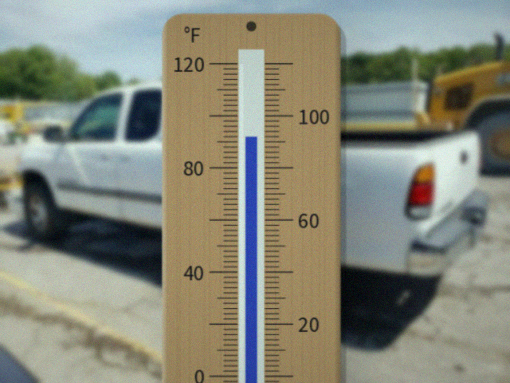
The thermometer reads 92; °F
